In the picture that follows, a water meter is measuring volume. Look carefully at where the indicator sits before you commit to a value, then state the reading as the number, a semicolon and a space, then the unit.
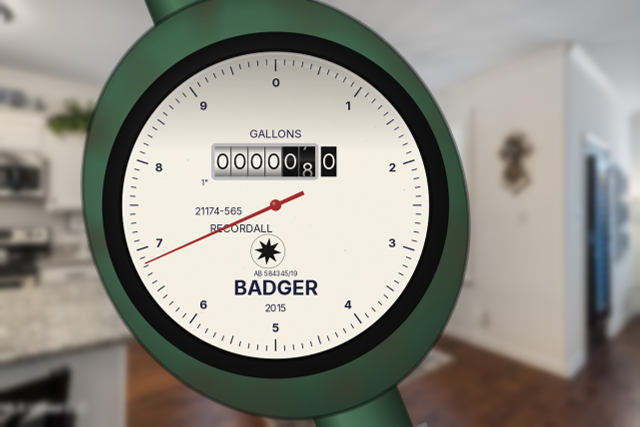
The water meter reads 76.8; gal
